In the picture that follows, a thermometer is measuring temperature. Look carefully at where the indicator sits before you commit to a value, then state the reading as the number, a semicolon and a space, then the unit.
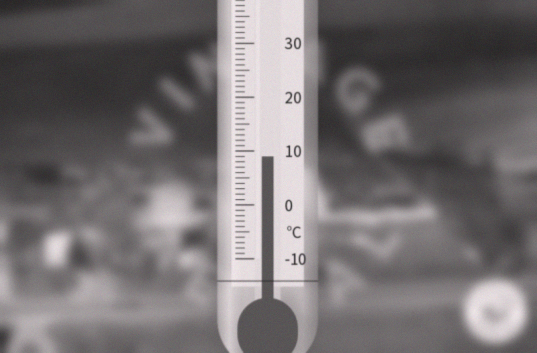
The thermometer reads 9; °C
